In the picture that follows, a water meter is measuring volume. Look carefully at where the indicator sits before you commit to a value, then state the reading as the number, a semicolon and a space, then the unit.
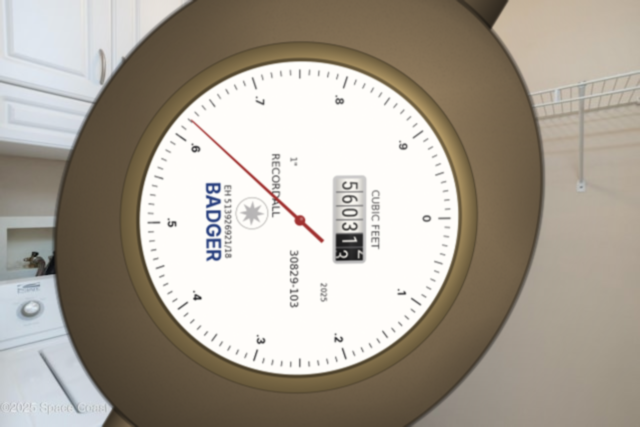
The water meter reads 560312.62; ft³
